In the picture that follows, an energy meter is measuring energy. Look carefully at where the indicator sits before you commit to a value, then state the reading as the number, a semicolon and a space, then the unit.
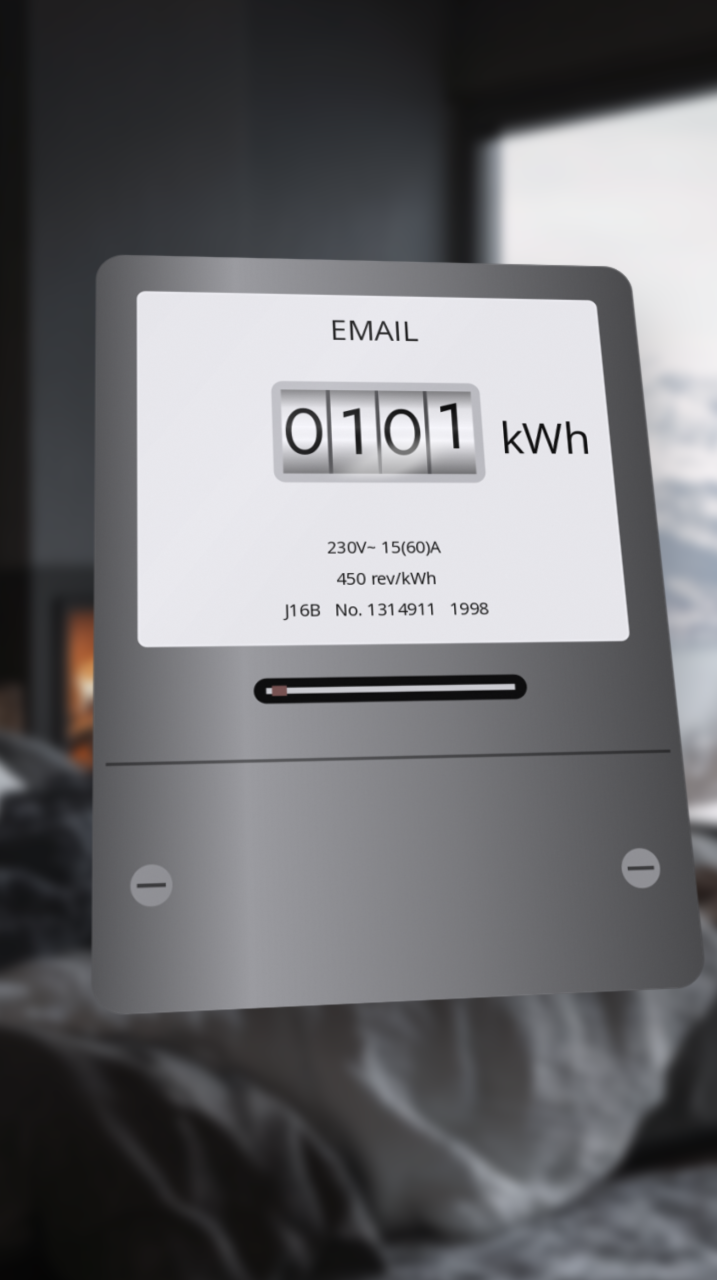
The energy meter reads 101; kWh
